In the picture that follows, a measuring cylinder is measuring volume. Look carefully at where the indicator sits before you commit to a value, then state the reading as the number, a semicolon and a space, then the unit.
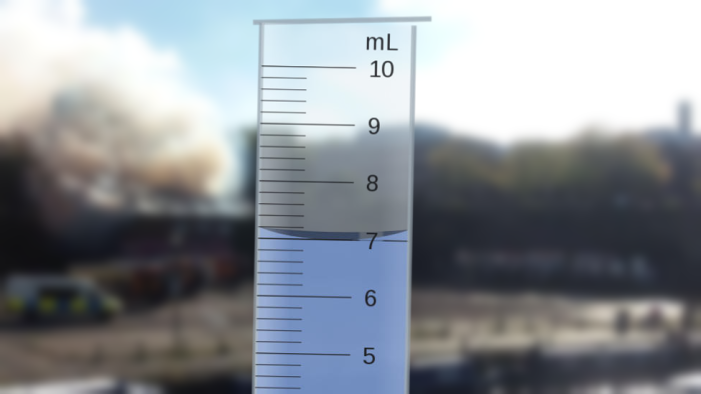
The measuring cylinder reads 7; mL
